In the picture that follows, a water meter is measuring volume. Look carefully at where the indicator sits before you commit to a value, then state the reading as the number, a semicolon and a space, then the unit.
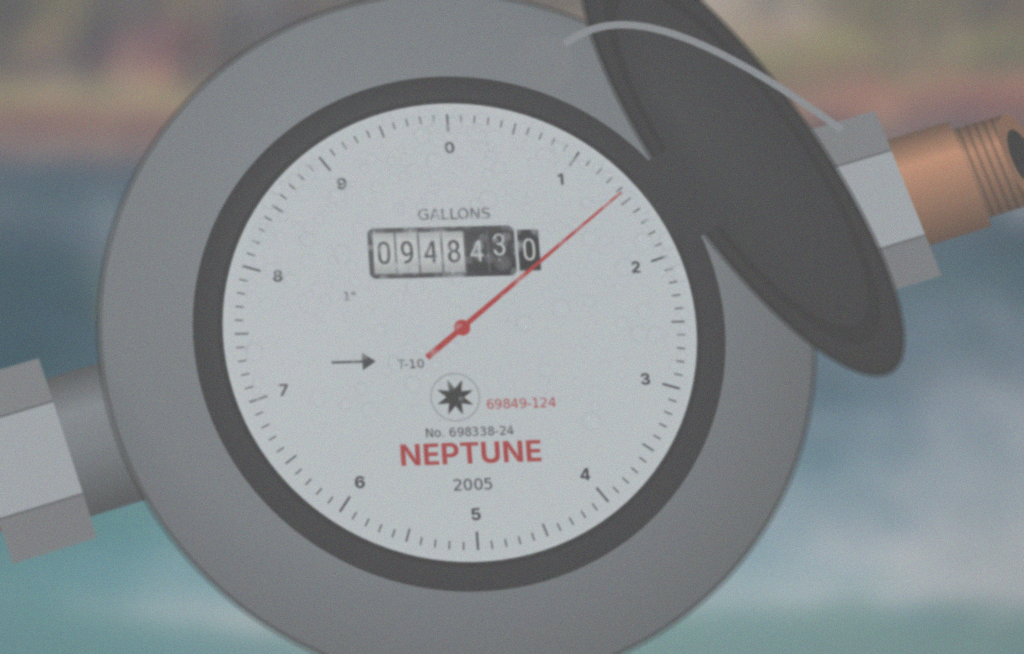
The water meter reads 948431.4; gal
